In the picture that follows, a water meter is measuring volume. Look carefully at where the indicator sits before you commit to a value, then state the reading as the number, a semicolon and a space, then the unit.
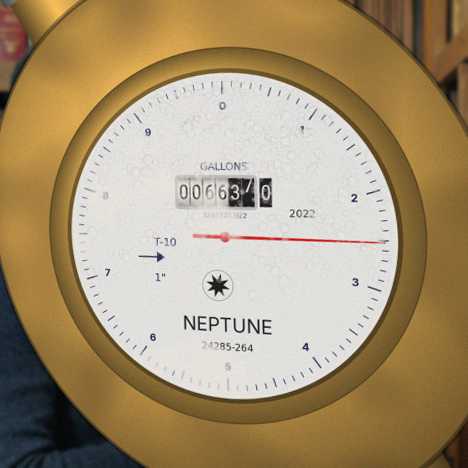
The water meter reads 66372.5; gal
